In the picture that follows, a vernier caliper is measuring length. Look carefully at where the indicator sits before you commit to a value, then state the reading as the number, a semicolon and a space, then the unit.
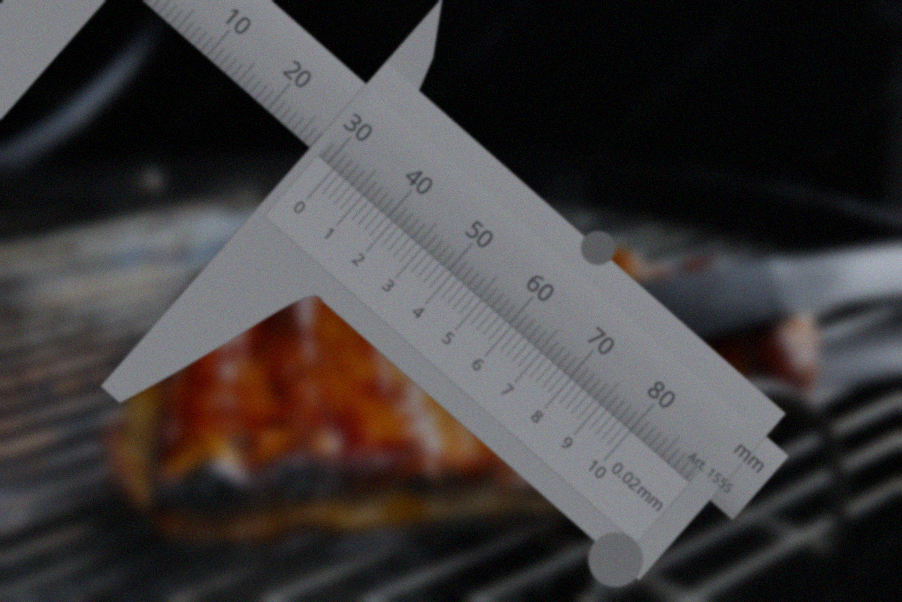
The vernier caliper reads 31.0; mm
